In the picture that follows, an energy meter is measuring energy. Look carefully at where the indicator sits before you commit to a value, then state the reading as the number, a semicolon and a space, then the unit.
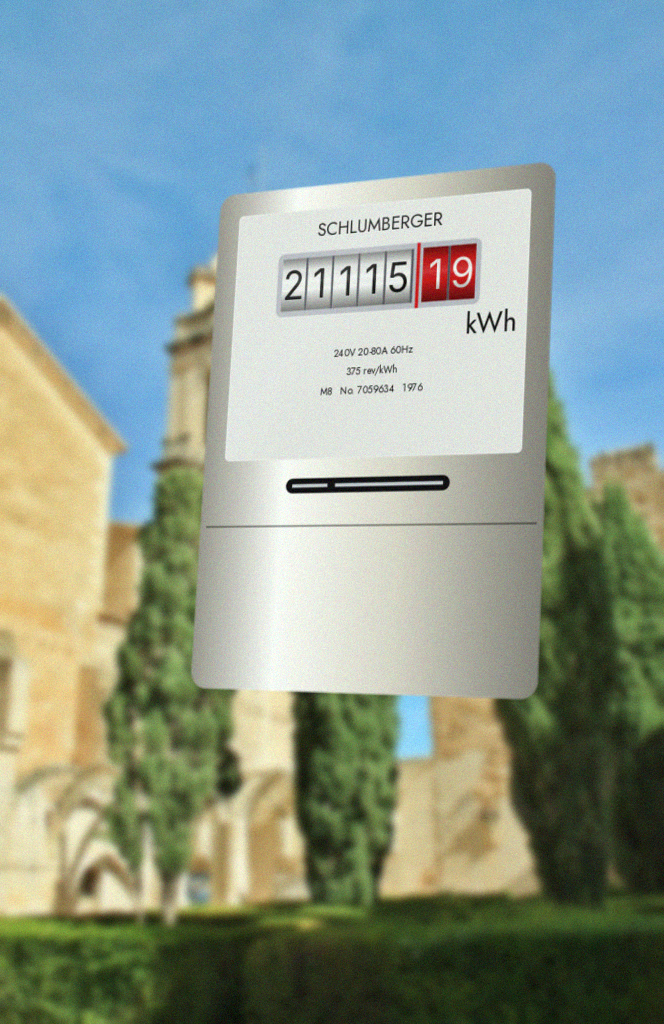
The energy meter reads 21115.19; kWh
